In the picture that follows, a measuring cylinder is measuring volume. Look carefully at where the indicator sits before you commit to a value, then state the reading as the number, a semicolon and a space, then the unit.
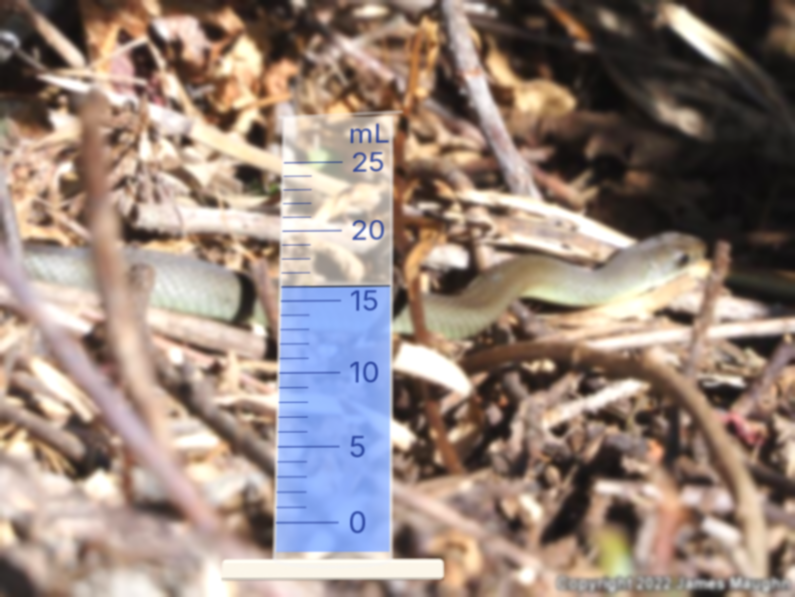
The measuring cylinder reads 16; mL
